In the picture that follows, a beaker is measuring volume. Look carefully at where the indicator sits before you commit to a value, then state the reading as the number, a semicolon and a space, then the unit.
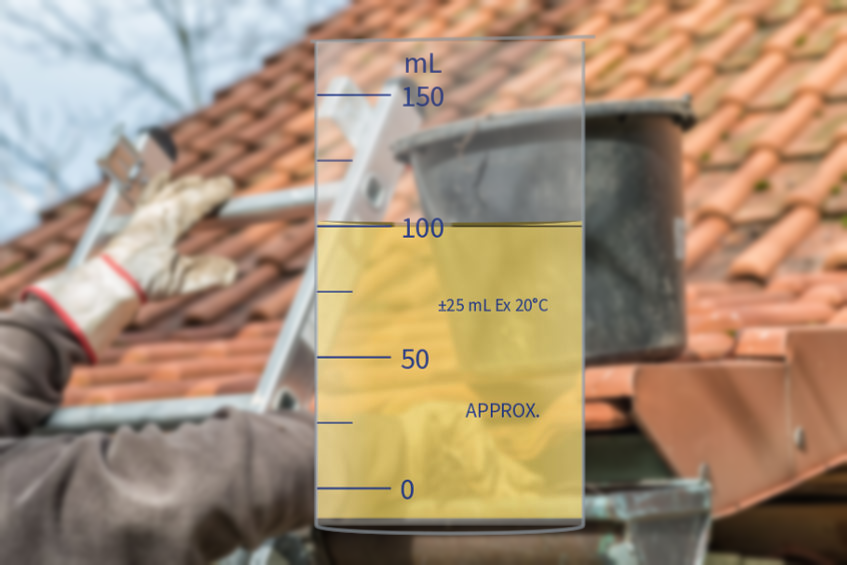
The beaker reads 100; mL
